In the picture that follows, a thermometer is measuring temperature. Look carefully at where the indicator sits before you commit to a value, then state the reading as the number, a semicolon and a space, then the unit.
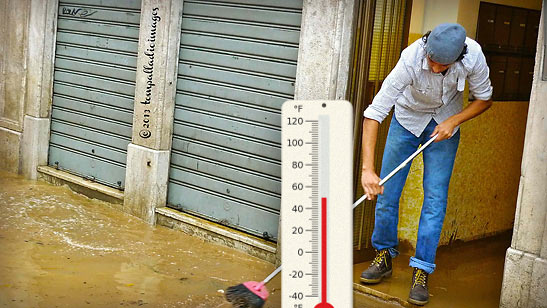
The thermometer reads 50; °F
